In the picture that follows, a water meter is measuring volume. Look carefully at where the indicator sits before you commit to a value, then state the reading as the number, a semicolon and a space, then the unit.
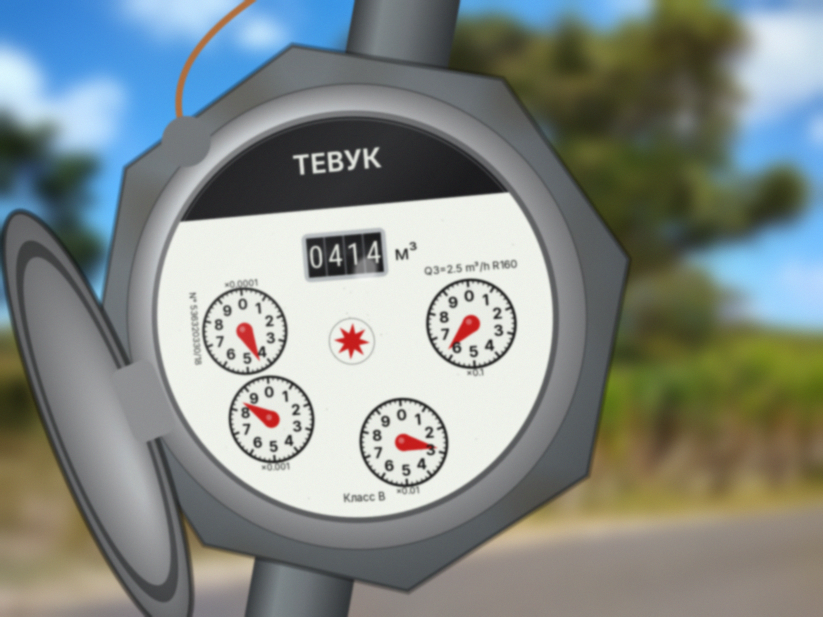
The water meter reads 414.6284; m³
